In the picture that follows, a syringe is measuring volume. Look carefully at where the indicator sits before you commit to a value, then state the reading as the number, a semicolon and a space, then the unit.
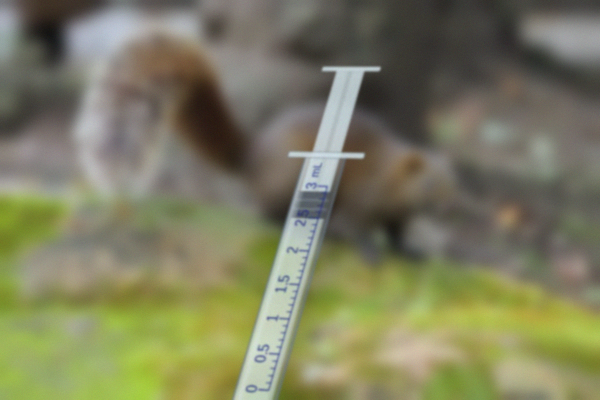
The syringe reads 2.5; mL
